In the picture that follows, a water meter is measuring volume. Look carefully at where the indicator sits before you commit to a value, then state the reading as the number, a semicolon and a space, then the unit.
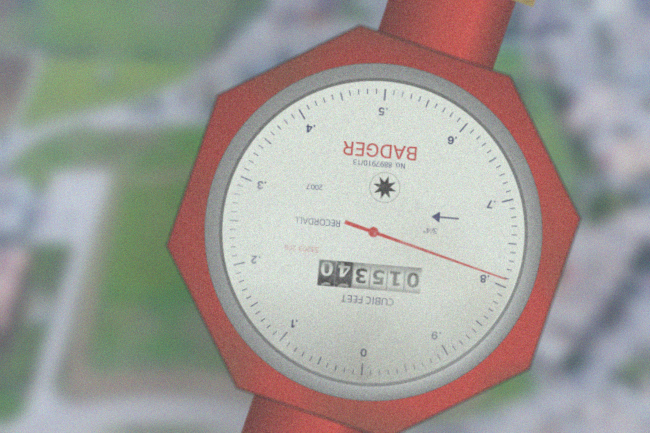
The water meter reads 15339.79; ft³
